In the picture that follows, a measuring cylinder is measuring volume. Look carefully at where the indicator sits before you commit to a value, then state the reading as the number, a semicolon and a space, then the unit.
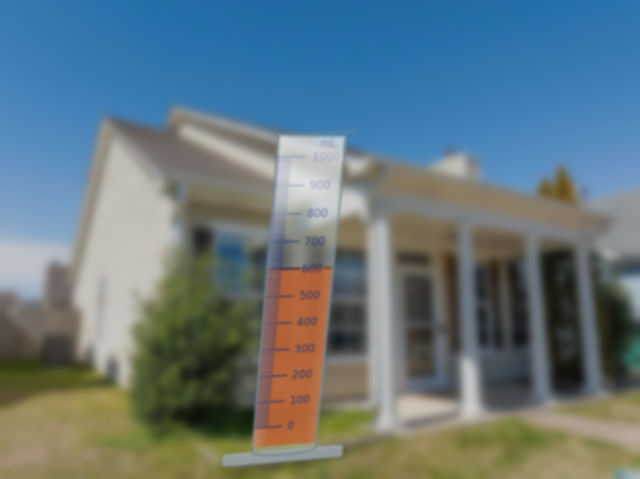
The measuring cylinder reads 600; mL
